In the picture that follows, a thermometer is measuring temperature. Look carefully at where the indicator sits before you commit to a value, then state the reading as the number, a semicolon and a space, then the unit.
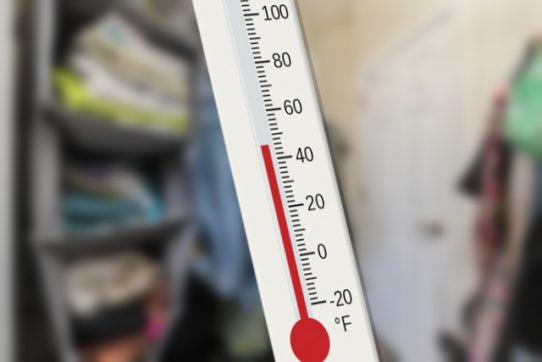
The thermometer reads 46; °F
